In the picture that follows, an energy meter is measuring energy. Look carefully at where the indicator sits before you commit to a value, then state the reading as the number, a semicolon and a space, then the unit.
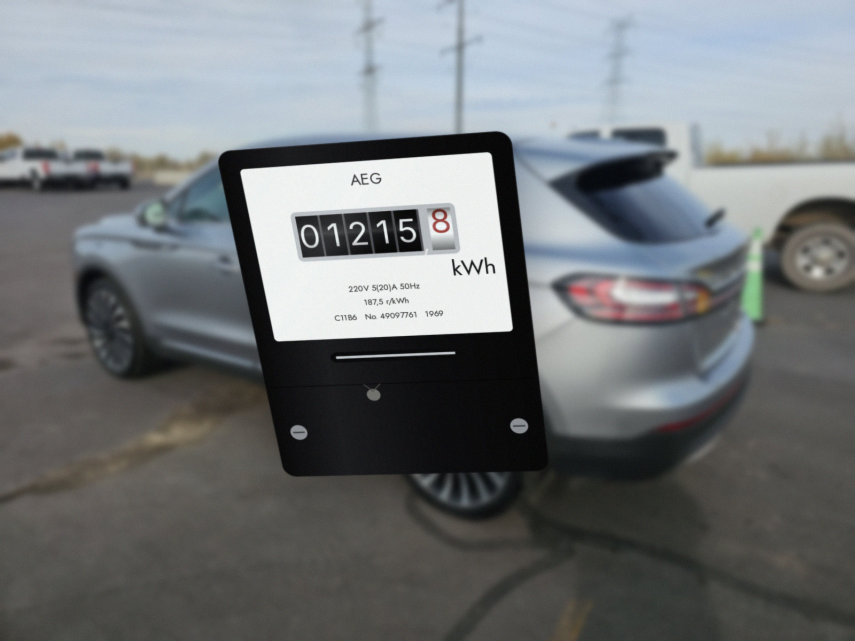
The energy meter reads 1215.8; kWh
